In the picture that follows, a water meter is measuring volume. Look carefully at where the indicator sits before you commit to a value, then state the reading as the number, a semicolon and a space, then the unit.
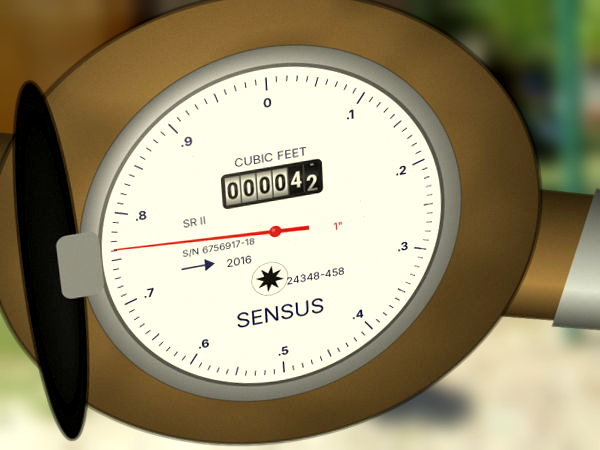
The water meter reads 41.76; ft³
